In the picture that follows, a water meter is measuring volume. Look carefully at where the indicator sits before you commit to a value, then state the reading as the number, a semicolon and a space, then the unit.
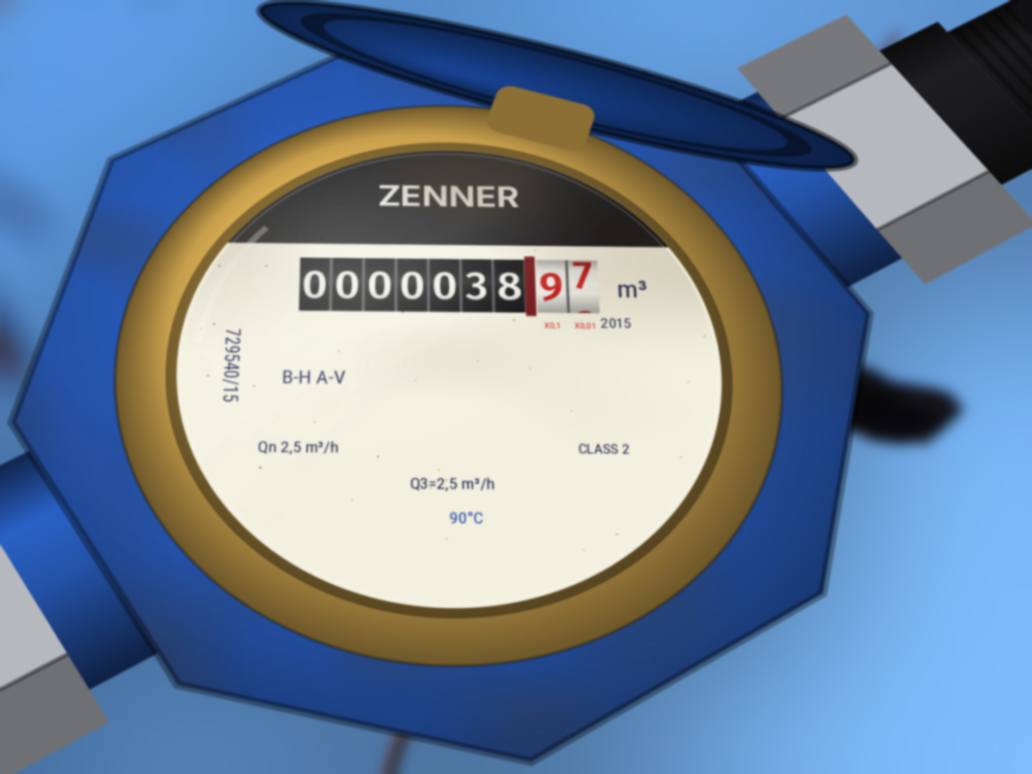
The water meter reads 38.97; m³
